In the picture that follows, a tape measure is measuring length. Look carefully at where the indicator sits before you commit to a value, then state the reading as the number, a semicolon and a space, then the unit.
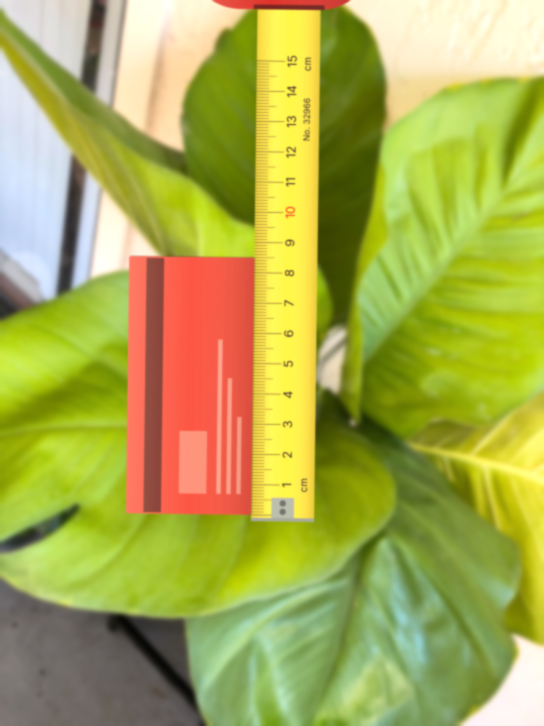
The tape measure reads 8.5; cm
